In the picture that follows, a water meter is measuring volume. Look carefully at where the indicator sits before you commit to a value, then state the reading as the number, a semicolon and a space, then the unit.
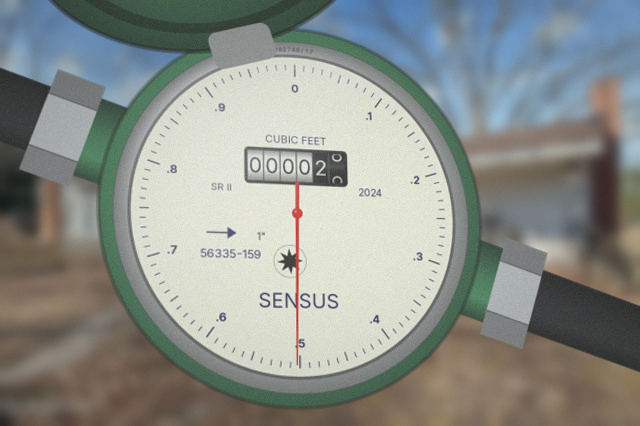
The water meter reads 28.50; ft³
